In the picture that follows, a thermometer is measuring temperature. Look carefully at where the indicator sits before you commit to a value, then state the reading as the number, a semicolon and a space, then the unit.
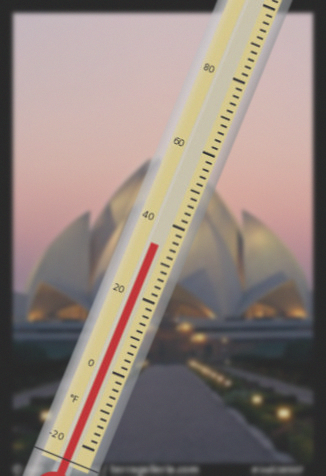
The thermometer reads 34; °F
